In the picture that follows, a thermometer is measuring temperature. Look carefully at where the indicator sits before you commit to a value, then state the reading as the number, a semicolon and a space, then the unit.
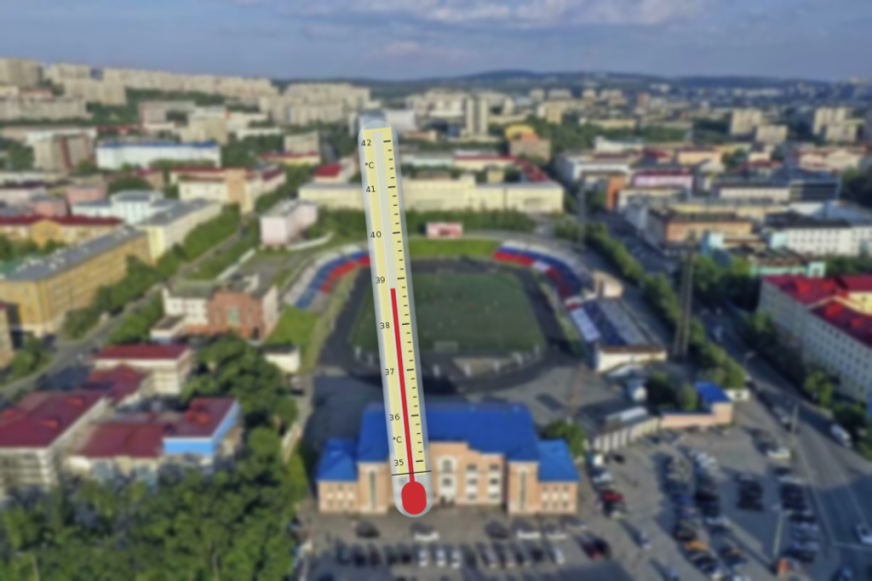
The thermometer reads 38.8; °C
